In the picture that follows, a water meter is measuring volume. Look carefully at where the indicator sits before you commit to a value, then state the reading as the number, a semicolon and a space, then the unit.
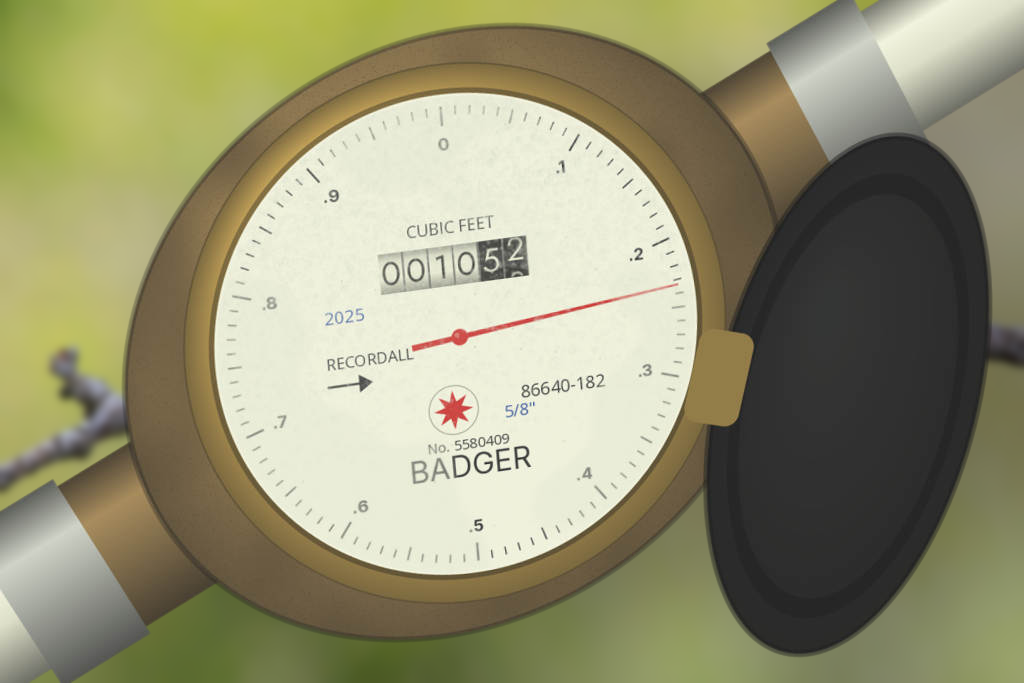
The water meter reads 1052.23; ft³
